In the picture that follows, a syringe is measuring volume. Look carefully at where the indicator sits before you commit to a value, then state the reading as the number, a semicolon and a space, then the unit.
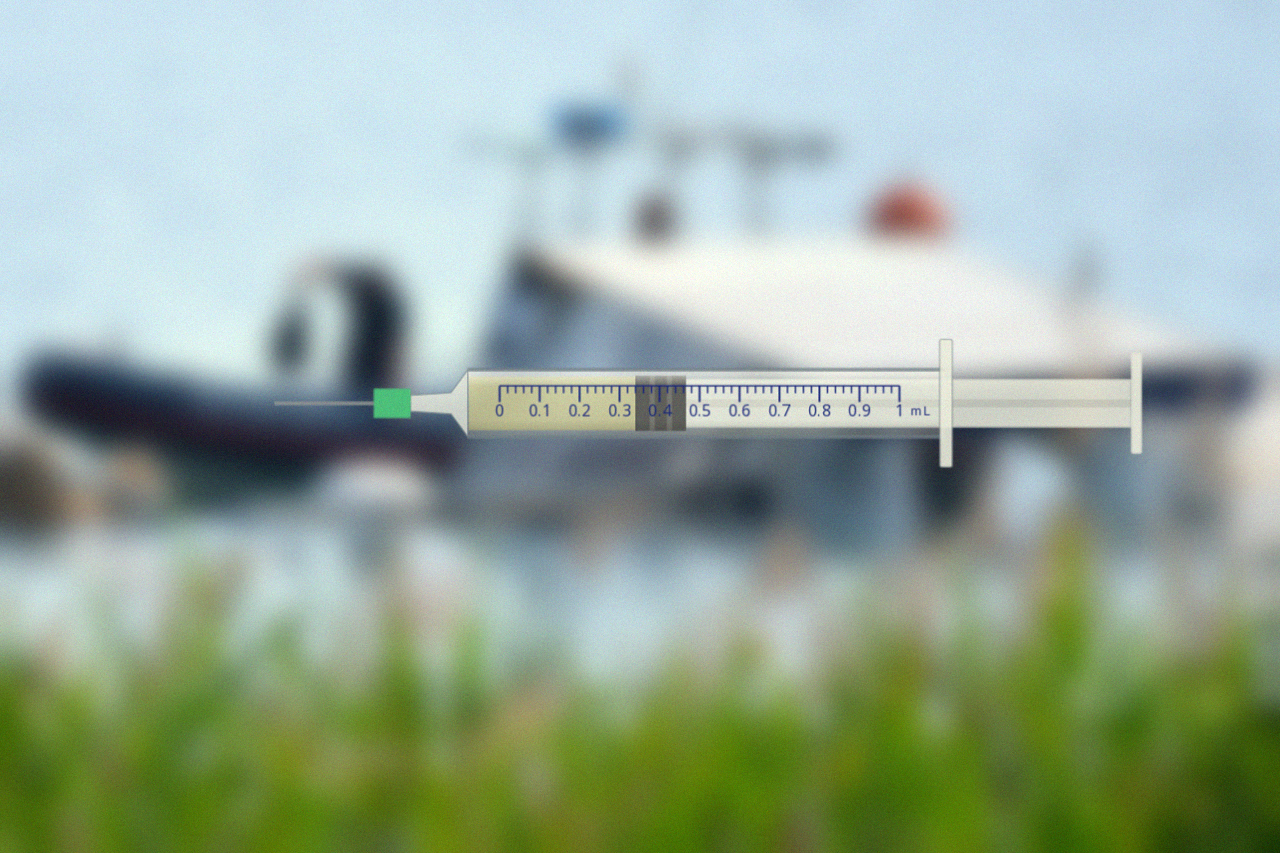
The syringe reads 0.34; mL
